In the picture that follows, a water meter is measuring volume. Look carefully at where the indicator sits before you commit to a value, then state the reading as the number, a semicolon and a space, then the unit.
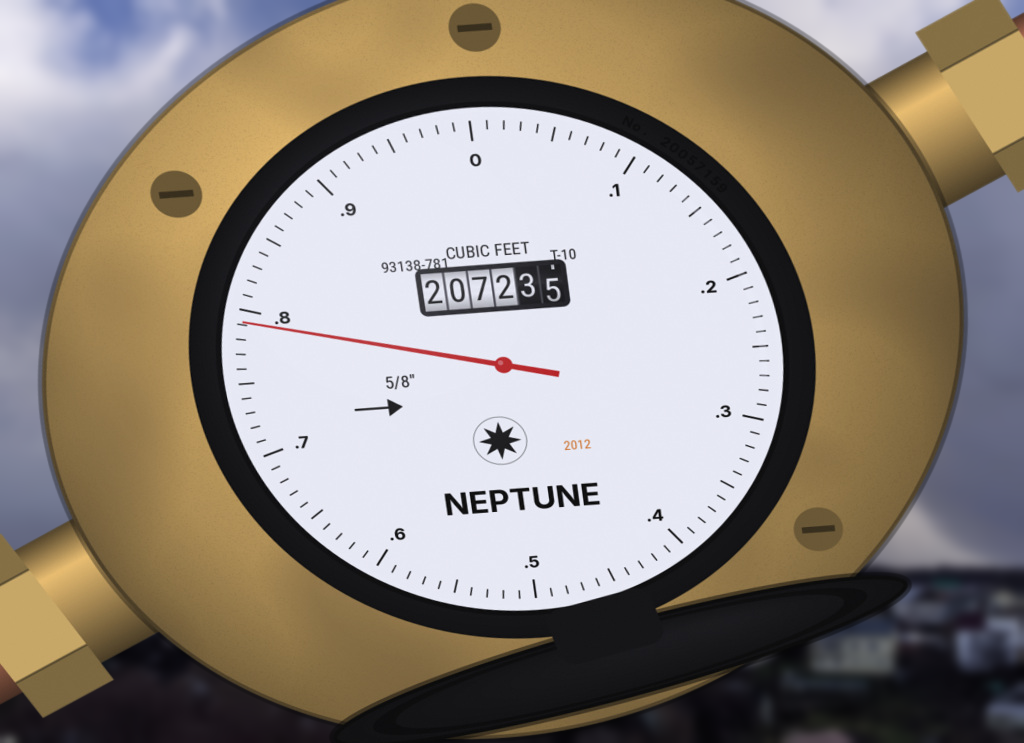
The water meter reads 207234.79; ft³
